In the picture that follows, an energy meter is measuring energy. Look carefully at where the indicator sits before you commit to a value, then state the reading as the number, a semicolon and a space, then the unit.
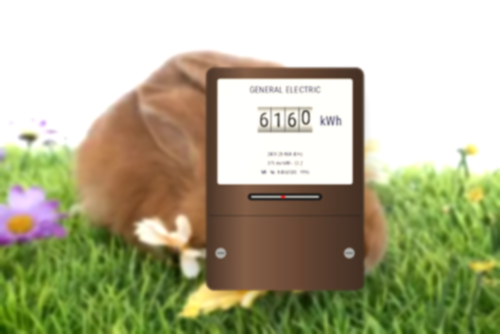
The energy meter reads 6160; kWh
